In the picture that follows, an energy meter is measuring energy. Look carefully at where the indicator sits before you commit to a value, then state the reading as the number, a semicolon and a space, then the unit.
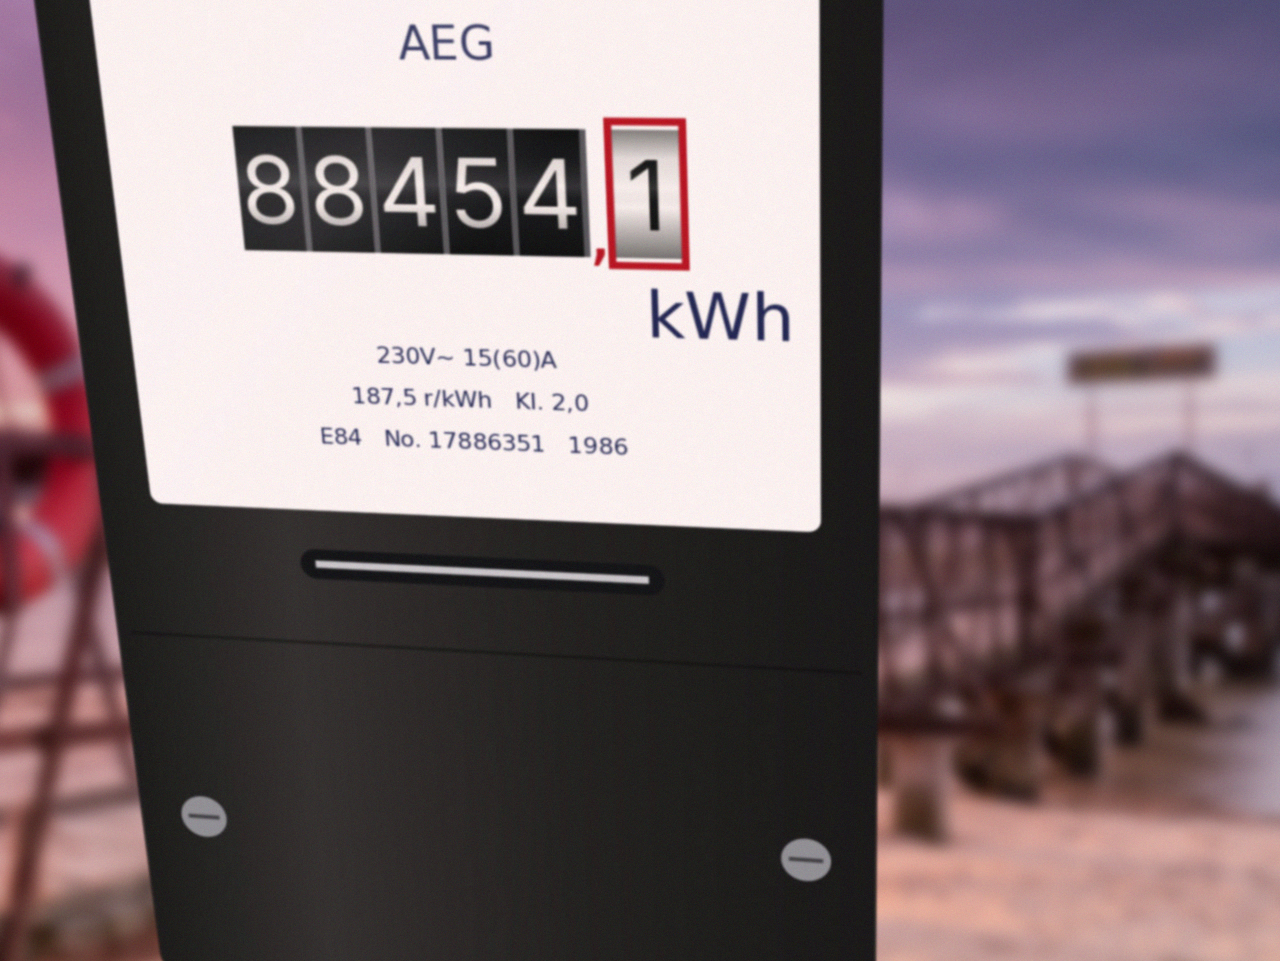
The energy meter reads 88454.1; kWh
